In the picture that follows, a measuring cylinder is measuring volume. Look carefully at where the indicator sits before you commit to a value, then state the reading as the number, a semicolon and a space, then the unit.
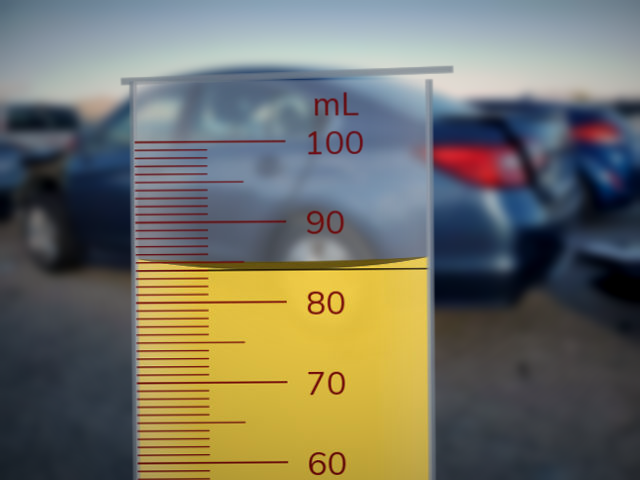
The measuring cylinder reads 84; mL
